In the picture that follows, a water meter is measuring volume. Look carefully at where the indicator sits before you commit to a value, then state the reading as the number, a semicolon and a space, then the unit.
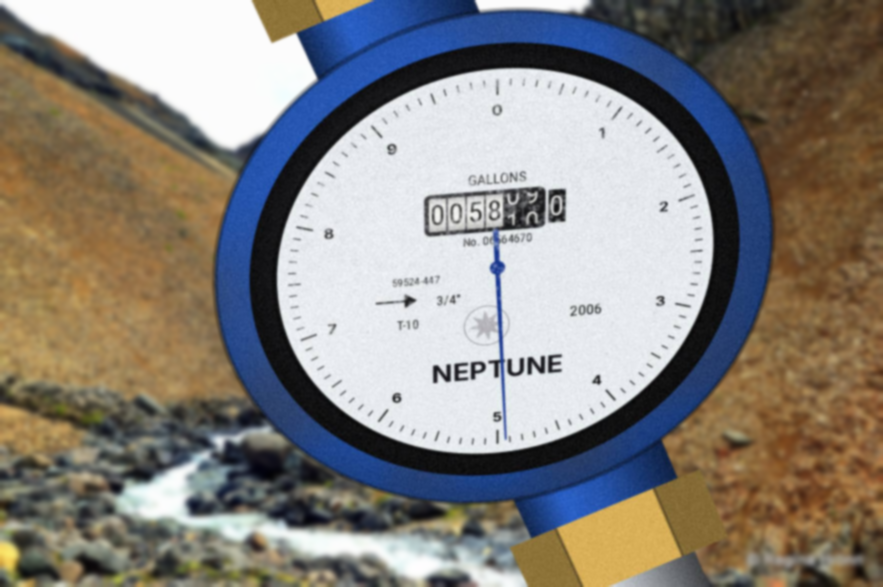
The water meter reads 58094.9; gal
